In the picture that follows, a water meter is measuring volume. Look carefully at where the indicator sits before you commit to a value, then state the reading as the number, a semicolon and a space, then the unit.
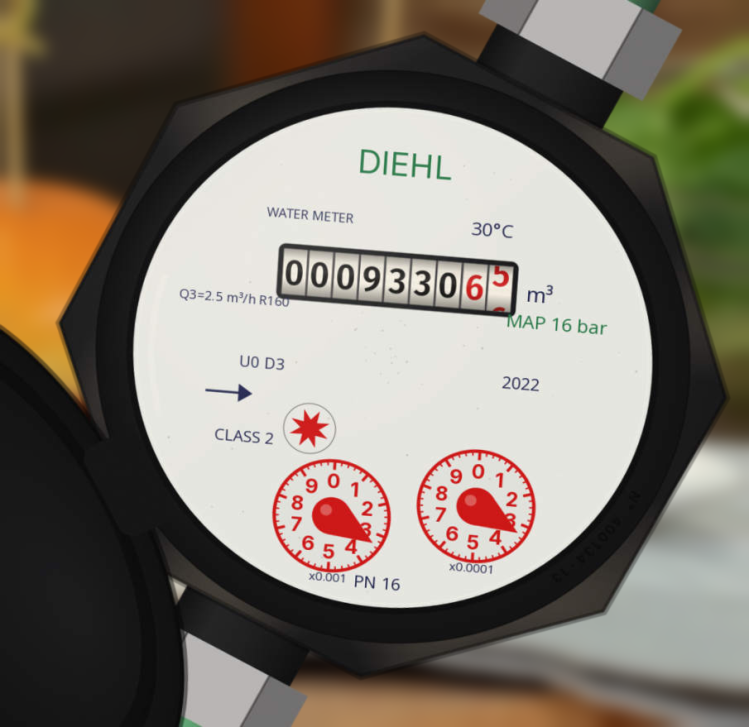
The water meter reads 9330.6533; m³
